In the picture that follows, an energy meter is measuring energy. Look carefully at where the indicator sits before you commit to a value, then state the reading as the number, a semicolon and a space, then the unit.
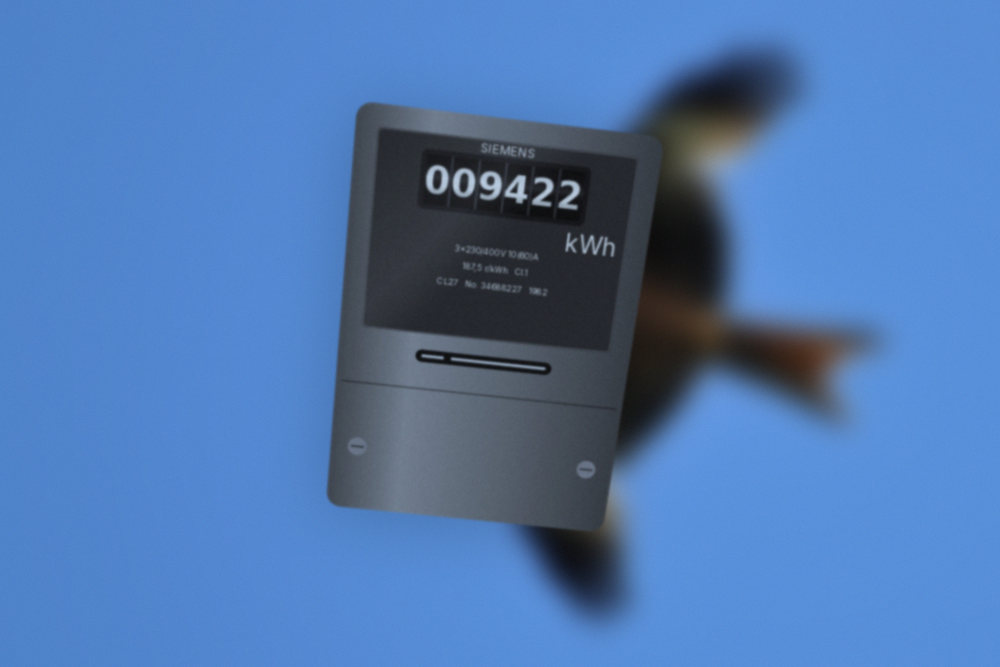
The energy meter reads 9422; kWh
